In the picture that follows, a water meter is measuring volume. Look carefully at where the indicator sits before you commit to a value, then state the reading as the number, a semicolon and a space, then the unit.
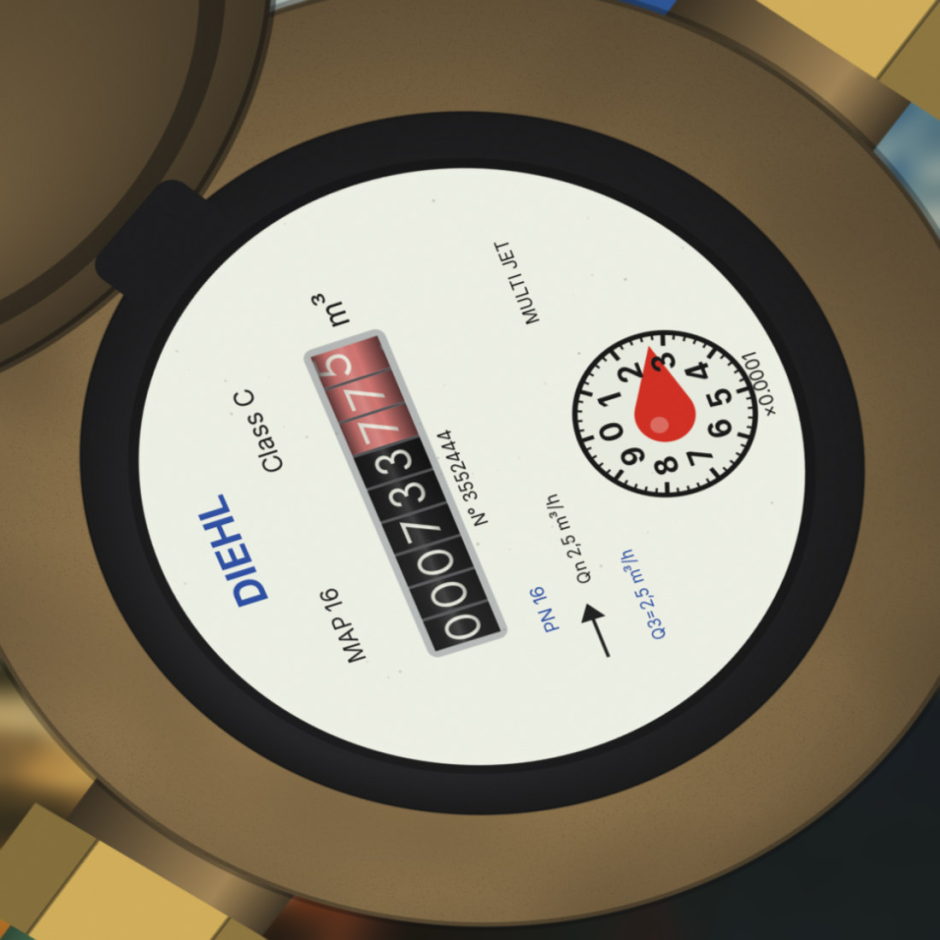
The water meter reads 733.7752; m³
